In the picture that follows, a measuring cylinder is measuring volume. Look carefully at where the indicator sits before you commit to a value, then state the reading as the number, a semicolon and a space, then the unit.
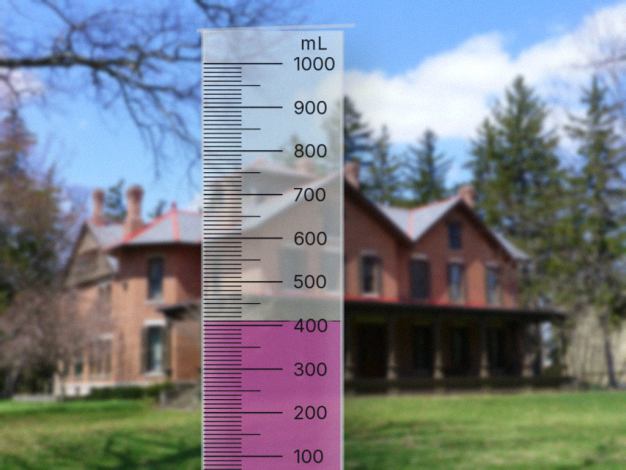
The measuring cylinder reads 410; mL
